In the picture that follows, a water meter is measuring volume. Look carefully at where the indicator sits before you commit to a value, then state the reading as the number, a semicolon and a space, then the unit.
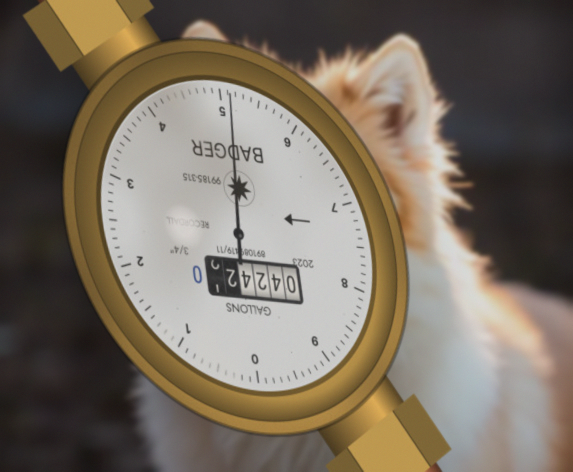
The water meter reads 424215.1; gal
